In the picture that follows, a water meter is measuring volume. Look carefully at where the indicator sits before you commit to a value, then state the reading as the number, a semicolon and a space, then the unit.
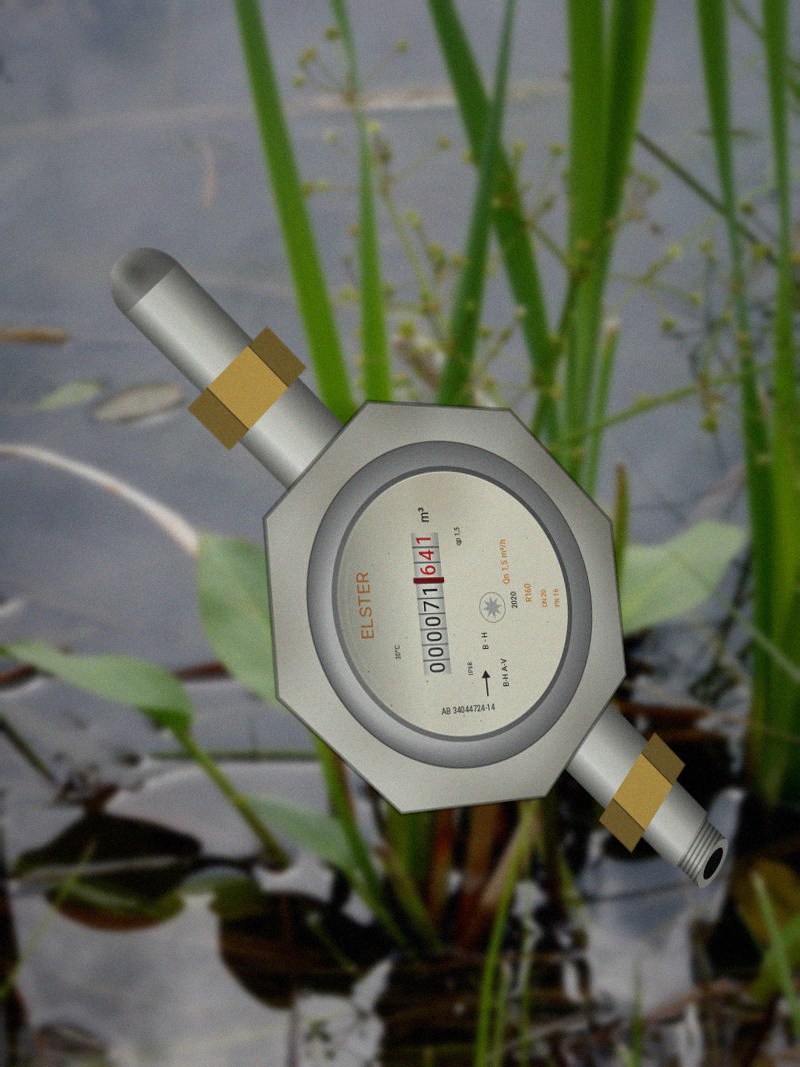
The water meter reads 71.641; m³
